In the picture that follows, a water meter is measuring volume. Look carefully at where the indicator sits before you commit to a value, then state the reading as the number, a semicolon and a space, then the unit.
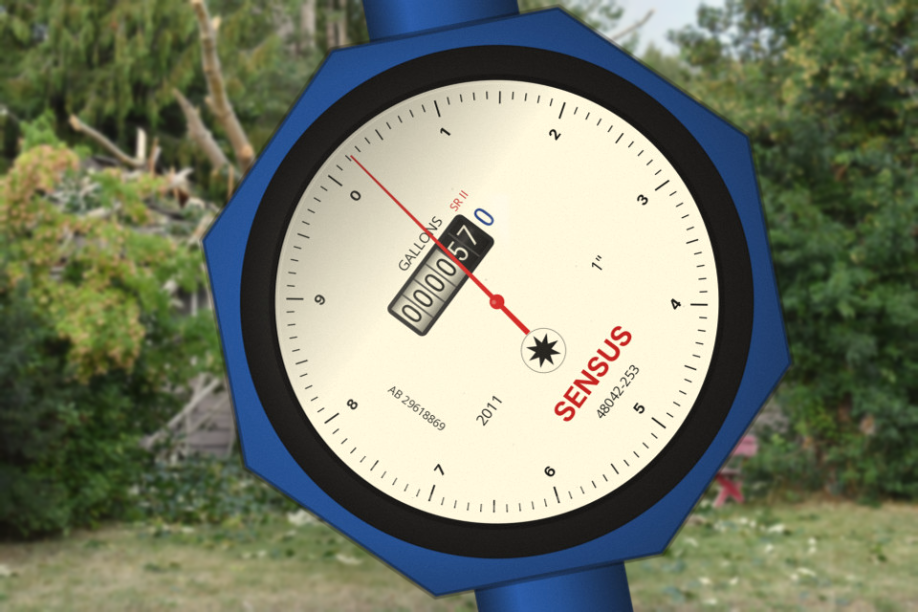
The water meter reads 570.2; gal
